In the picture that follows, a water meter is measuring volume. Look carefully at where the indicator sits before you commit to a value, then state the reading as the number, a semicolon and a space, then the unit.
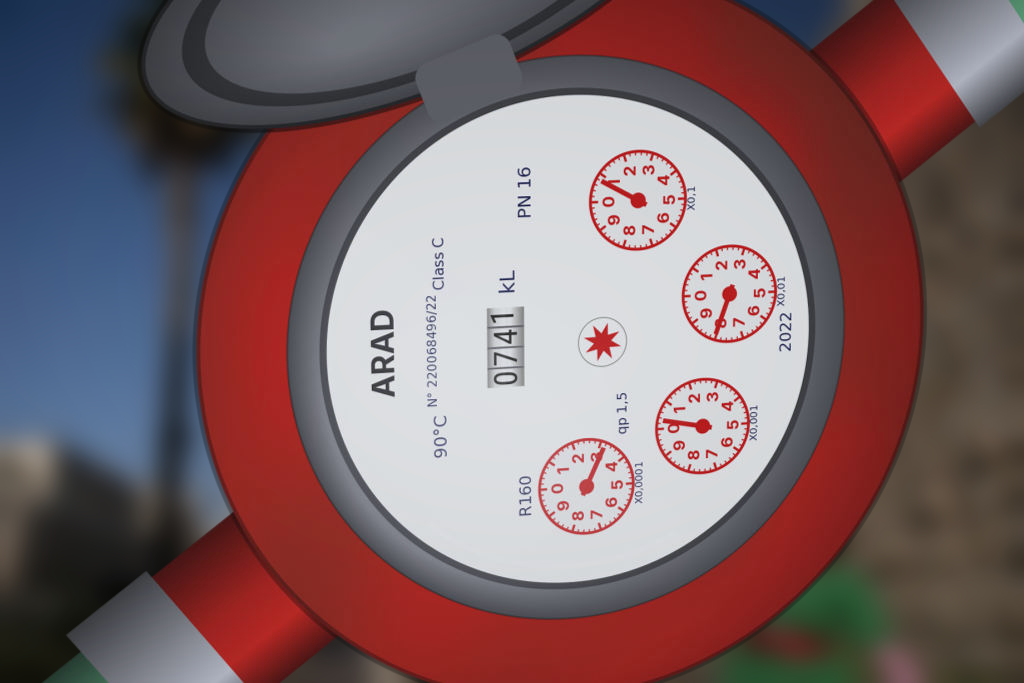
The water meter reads 741.0803; kL
